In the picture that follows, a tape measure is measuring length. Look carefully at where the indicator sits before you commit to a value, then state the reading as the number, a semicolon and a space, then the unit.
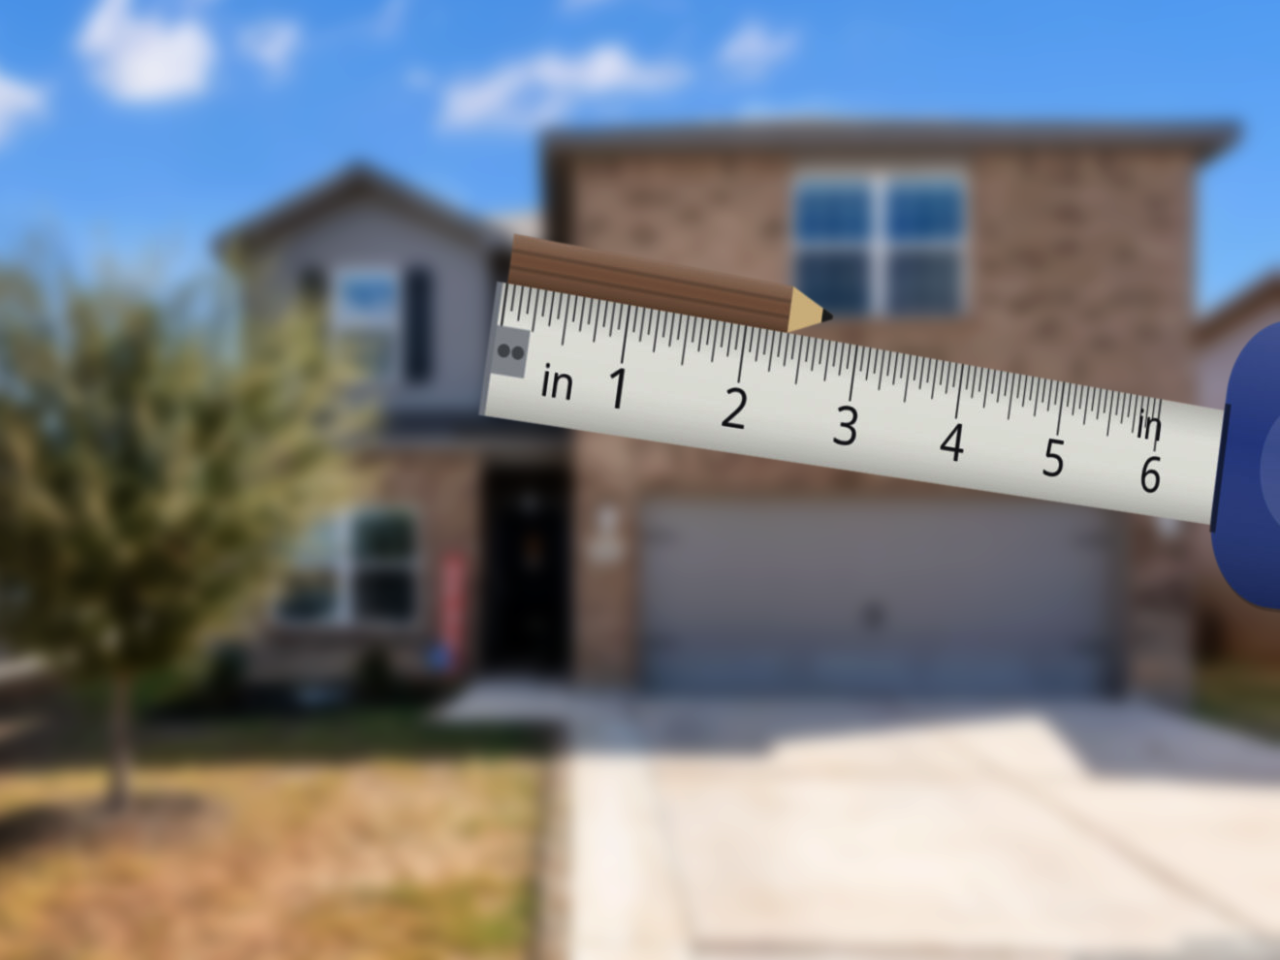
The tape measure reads 2.75; in
